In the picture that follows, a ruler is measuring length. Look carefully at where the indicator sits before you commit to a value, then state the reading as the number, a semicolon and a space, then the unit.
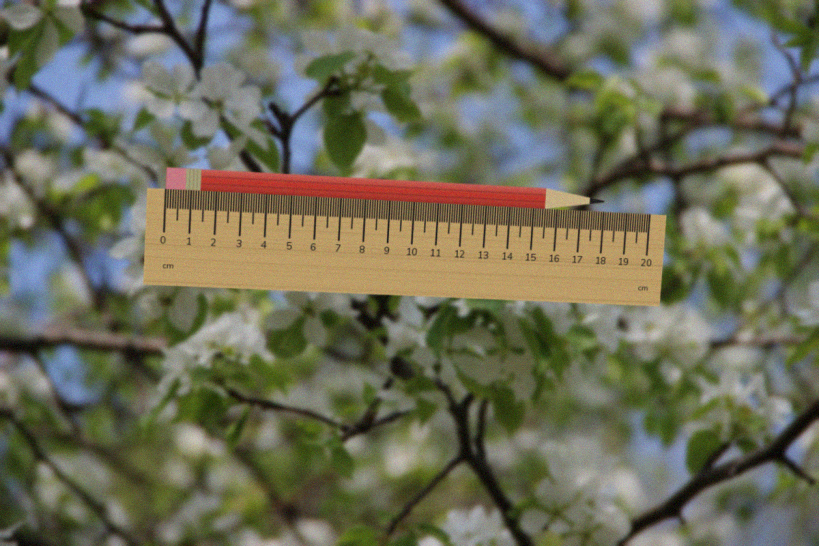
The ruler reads 18; cm
